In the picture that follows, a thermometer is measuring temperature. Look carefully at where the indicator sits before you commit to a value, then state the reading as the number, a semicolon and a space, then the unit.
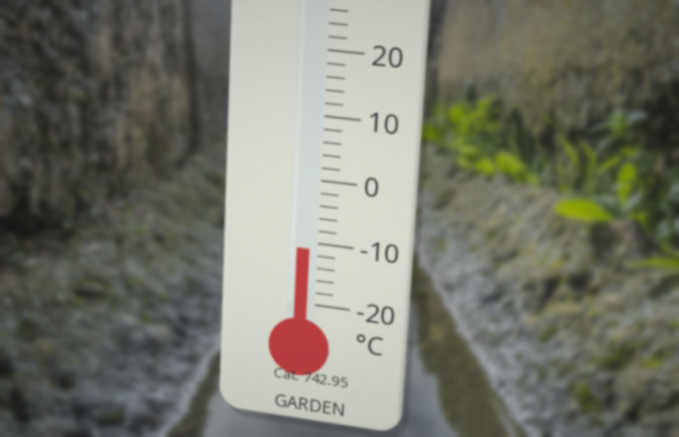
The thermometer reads -11; °C
